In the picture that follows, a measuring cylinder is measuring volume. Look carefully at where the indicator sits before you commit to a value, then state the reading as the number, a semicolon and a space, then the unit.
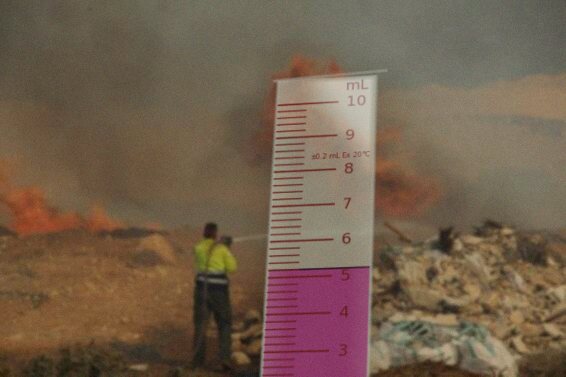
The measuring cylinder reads 5.2; mL
